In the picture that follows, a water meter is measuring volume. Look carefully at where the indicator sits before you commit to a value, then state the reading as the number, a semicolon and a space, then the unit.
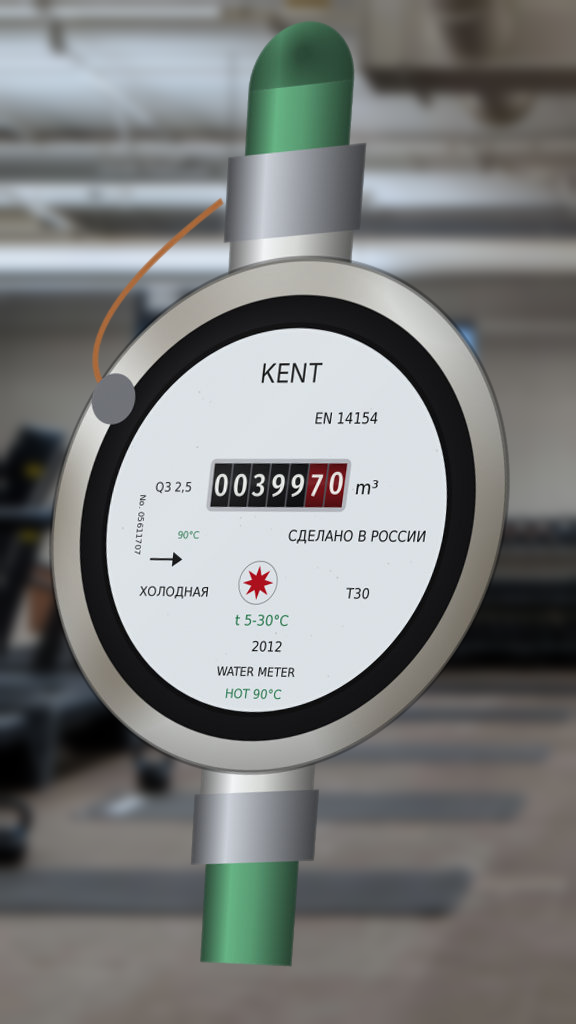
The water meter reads 399.70; m³
